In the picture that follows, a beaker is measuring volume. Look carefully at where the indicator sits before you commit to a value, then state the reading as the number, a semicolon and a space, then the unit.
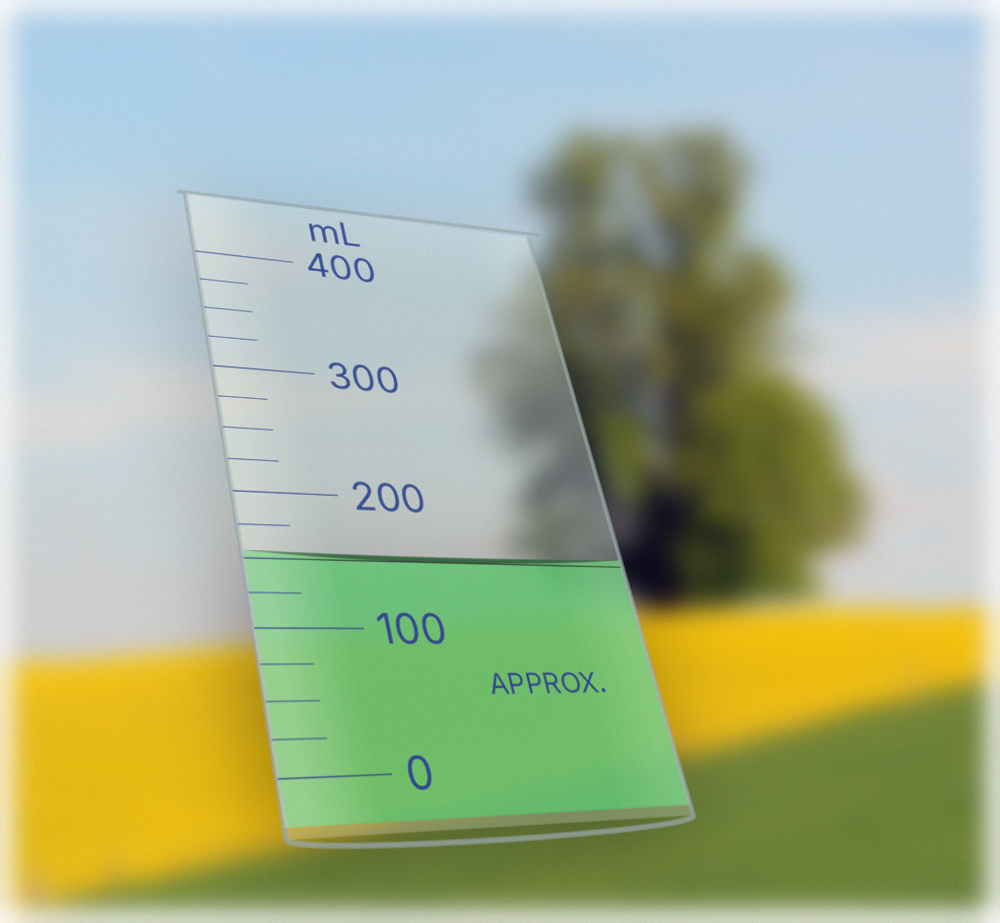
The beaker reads 150; mL
